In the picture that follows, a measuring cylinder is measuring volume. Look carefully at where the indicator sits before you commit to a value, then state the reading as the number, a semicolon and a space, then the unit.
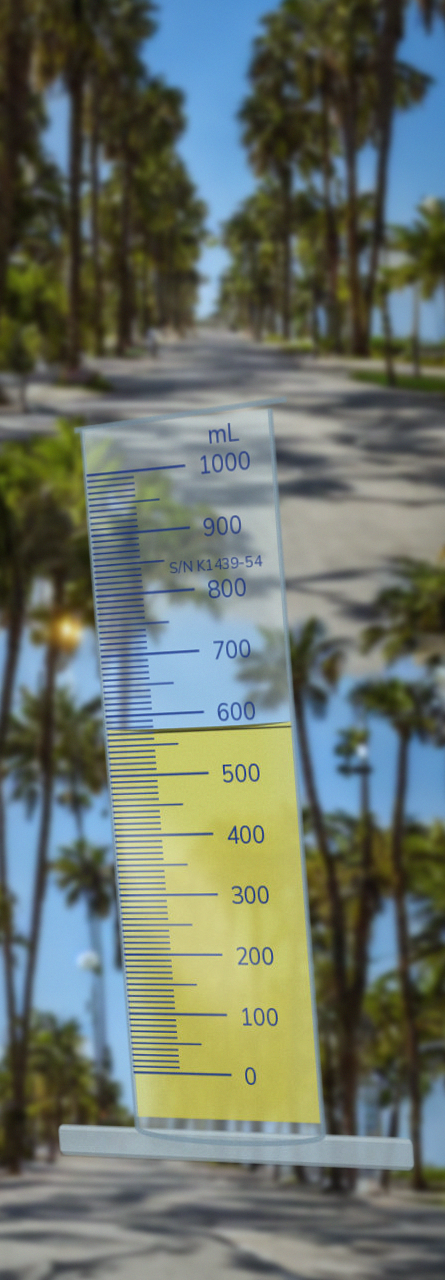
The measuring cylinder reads 570; mL
